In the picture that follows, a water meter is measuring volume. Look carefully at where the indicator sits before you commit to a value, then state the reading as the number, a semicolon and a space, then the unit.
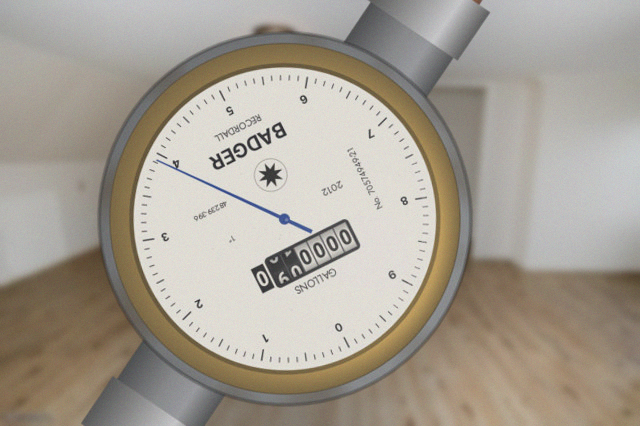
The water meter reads 93.9; gal
